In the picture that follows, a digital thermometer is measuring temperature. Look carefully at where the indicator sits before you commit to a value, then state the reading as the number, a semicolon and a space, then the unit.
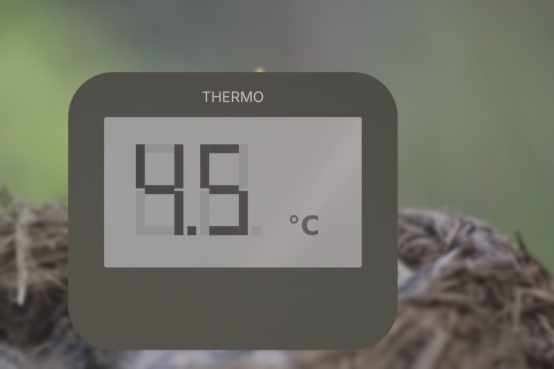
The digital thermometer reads 4.5; °C
